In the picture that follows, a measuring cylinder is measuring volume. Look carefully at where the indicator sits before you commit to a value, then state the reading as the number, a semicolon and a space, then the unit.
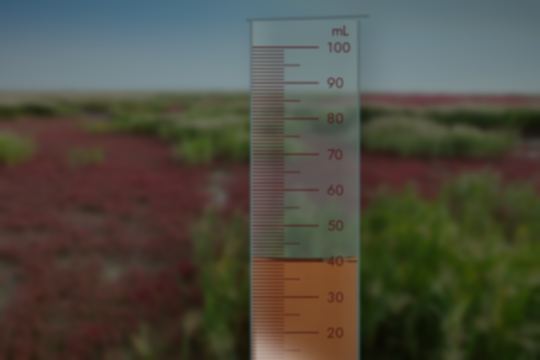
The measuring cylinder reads 40; mL
